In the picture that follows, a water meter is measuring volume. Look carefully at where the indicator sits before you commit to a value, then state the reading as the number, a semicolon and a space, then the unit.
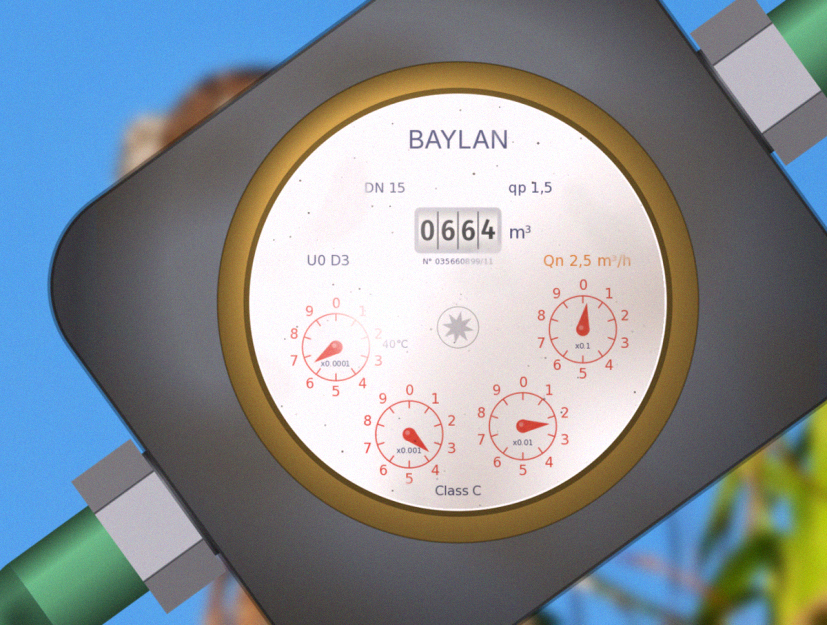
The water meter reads 664.0236; m³
